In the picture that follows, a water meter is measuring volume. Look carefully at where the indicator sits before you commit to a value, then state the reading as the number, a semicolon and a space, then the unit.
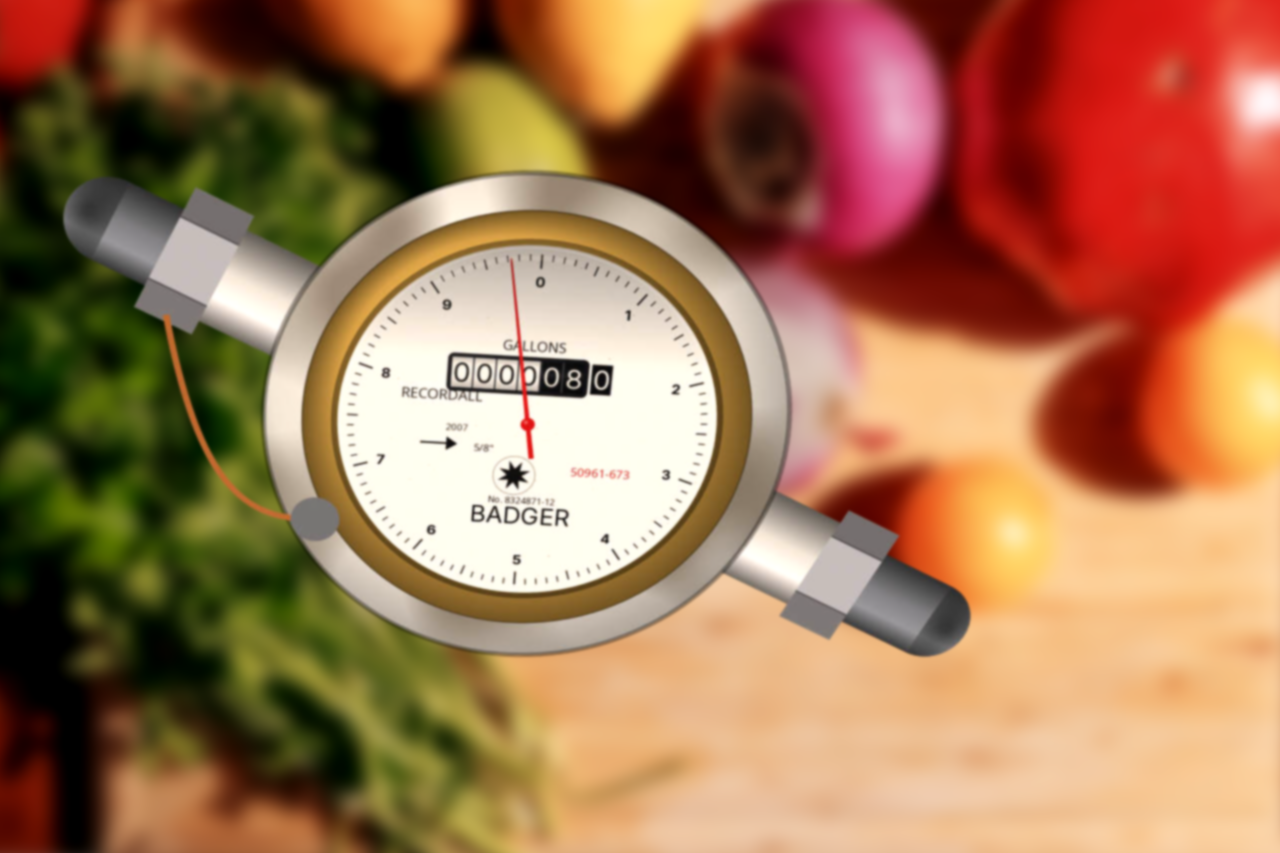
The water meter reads 79.7; gal
